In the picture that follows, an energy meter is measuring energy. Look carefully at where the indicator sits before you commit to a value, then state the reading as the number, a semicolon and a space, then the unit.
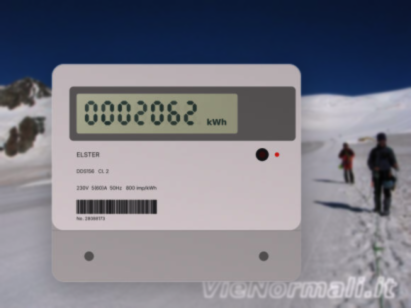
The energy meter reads 2062; kWh
